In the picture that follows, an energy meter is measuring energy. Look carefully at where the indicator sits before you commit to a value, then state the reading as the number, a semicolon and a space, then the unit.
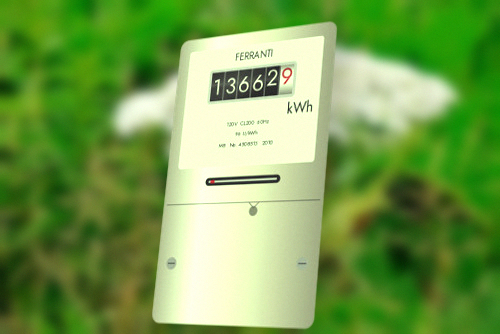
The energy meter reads 13662.9; kWh
